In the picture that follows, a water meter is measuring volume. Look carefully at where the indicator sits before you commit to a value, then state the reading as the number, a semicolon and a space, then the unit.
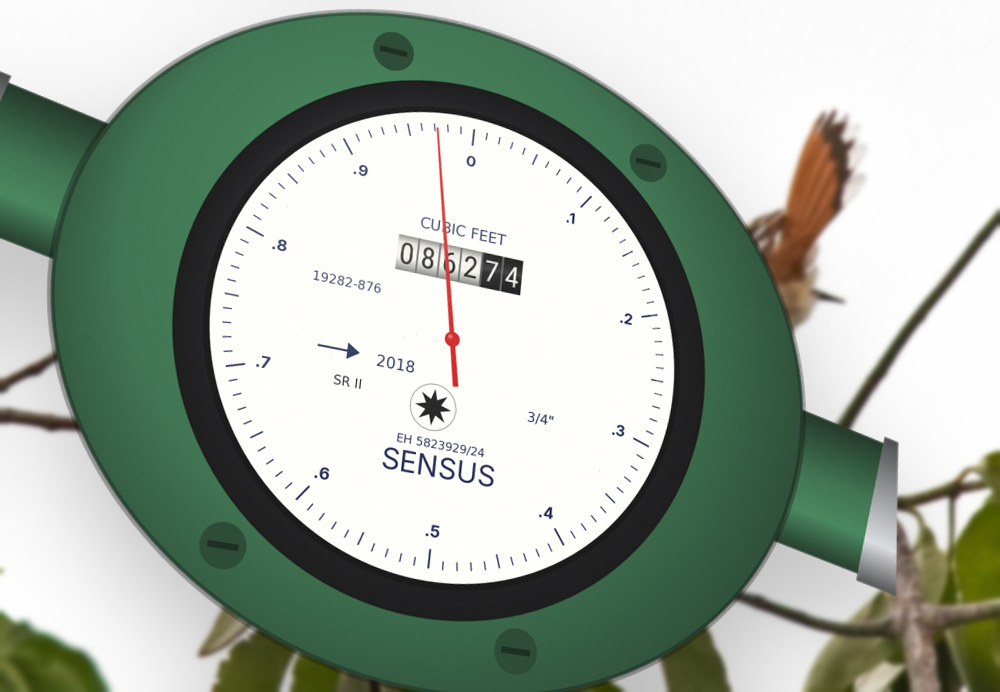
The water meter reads 86273.97; ft³
